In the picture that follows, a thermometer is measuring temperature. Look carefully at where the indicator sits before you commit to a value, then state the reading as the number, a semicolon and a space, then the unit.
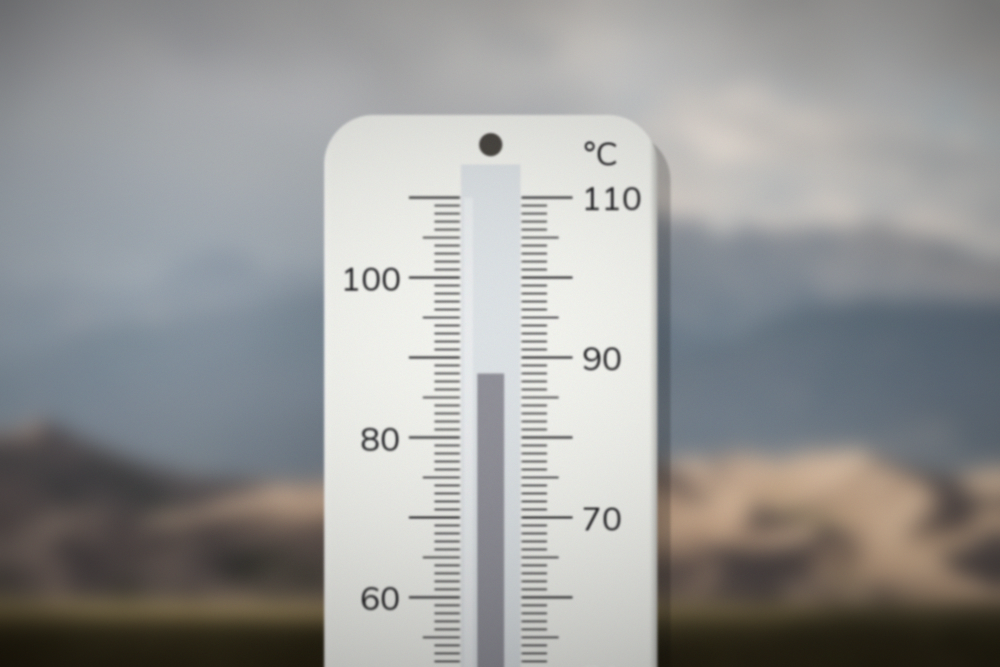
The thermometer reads 88; °C
